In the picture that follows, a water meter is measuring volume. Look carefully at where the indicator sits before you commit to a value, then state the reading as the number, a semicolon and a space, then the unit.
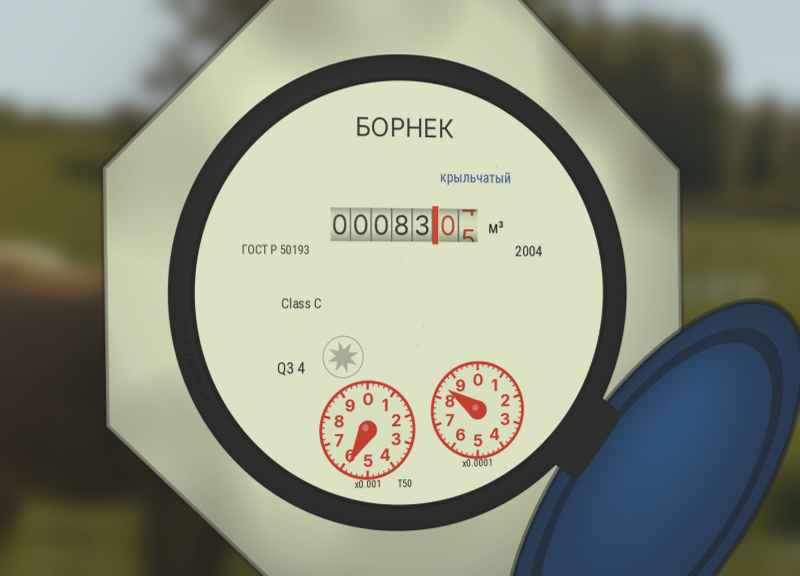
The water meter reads 83.0458; m³
